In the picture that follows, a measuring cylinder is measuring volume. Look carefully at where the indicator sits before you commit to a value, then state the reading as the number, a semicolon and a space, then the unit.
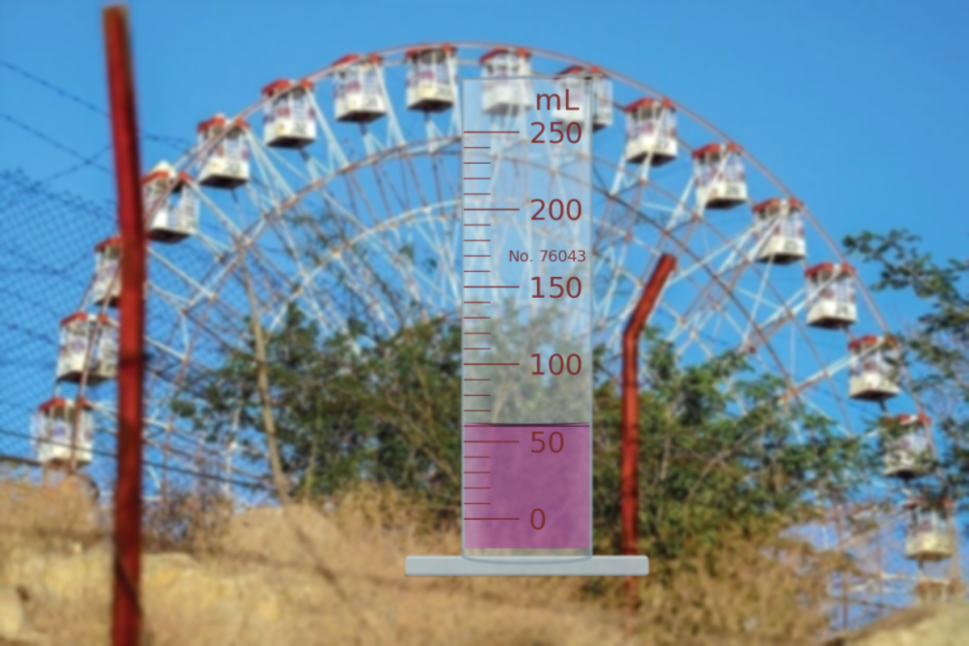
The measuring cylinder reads 60; mL
